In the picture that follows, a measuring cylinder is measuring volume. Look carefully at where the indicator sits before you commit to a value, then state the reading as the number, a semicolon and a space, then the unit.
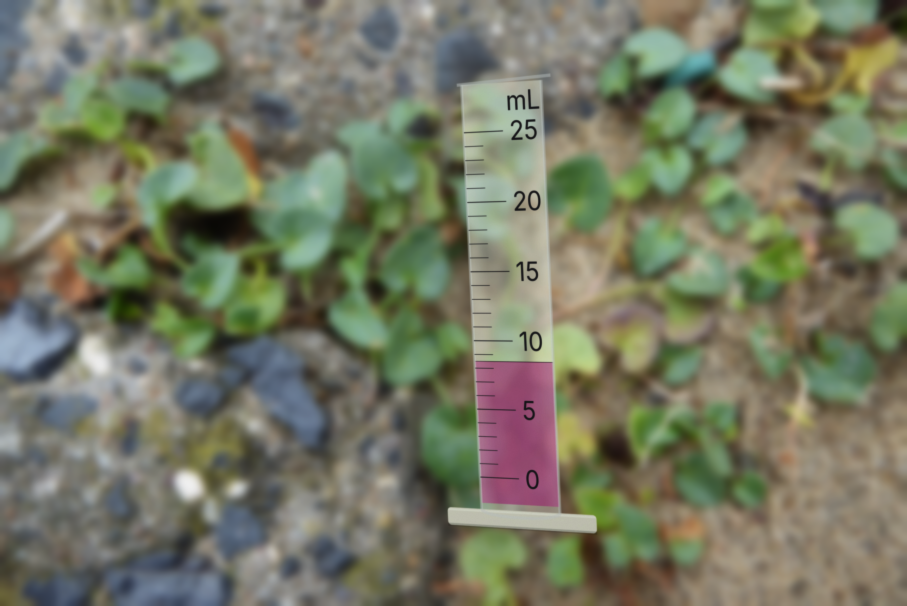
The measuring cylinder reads 8.5; mL
